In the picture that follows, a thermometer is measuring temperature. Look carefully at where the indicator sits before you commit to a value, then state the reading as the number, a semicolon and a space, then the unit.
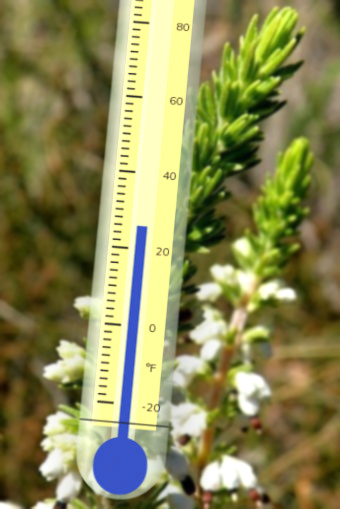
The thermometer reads 26; °F
